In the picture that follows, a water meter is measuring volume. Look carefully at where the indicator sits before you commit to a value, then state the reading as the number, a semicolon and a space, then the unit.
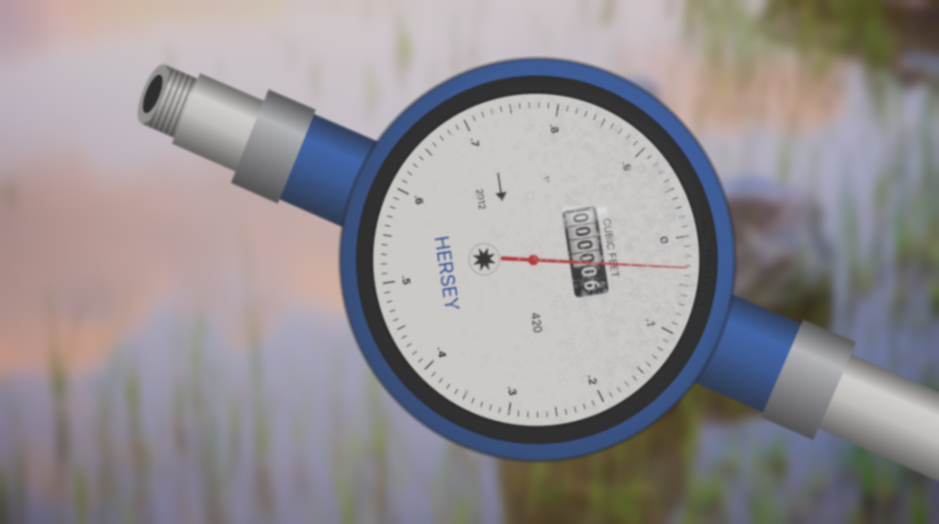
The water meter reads 6.03; ft³
